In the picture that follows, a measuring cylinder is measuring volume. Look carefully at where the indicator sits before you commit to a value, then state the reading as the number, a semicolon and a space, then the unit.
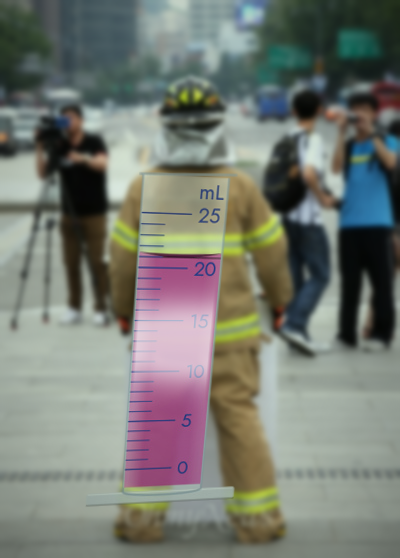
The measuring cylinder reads 21; mL
